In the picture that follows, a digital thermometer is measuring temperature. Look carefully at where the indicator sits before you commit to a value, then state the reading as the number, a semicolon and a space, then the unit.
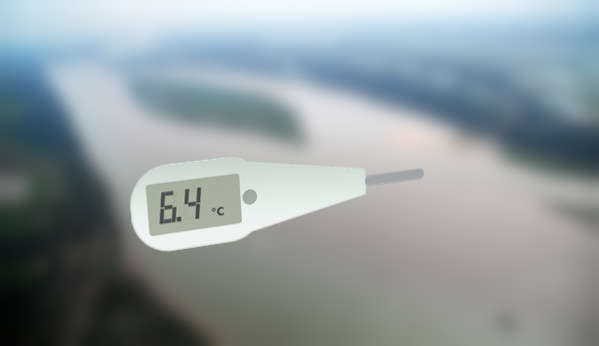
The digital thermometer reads 6.4; °C
